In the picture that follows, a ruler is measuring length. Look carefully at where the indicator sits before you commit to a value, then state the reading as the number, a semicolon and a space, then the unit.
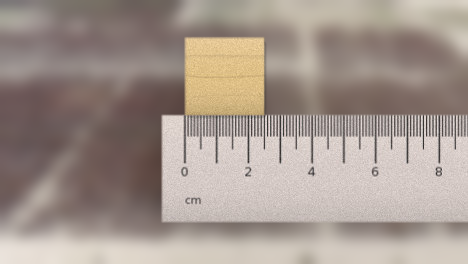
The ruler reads 2.5; cm
